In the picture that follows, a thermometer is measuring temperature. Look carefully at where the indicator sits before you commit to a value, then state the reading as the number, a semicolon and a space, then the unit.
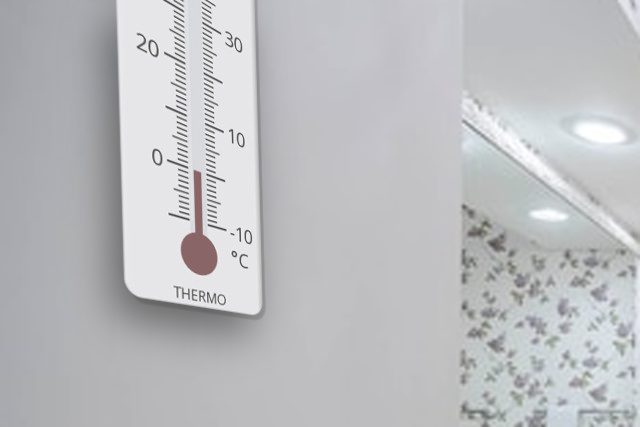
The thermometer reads 0; °C
